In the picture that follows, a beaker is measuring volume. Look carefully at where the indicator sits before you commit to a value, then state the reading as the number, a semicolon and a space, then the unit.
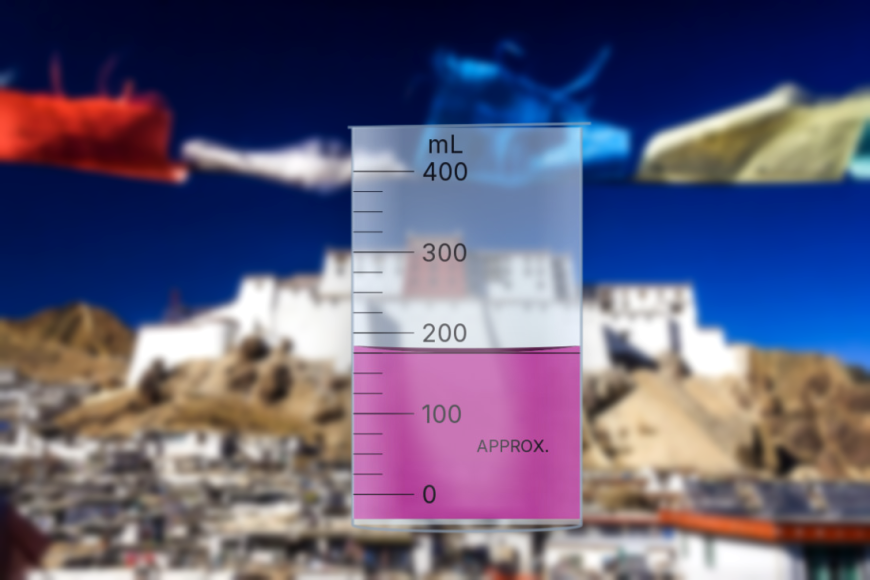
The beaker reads 175; mL
